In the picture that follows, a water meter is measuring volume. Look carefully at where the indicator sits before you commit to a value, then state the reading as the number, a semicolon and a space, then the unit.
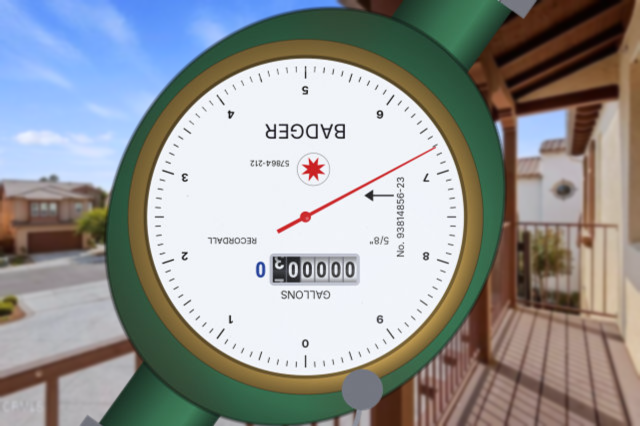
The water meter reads 26.7; gal
